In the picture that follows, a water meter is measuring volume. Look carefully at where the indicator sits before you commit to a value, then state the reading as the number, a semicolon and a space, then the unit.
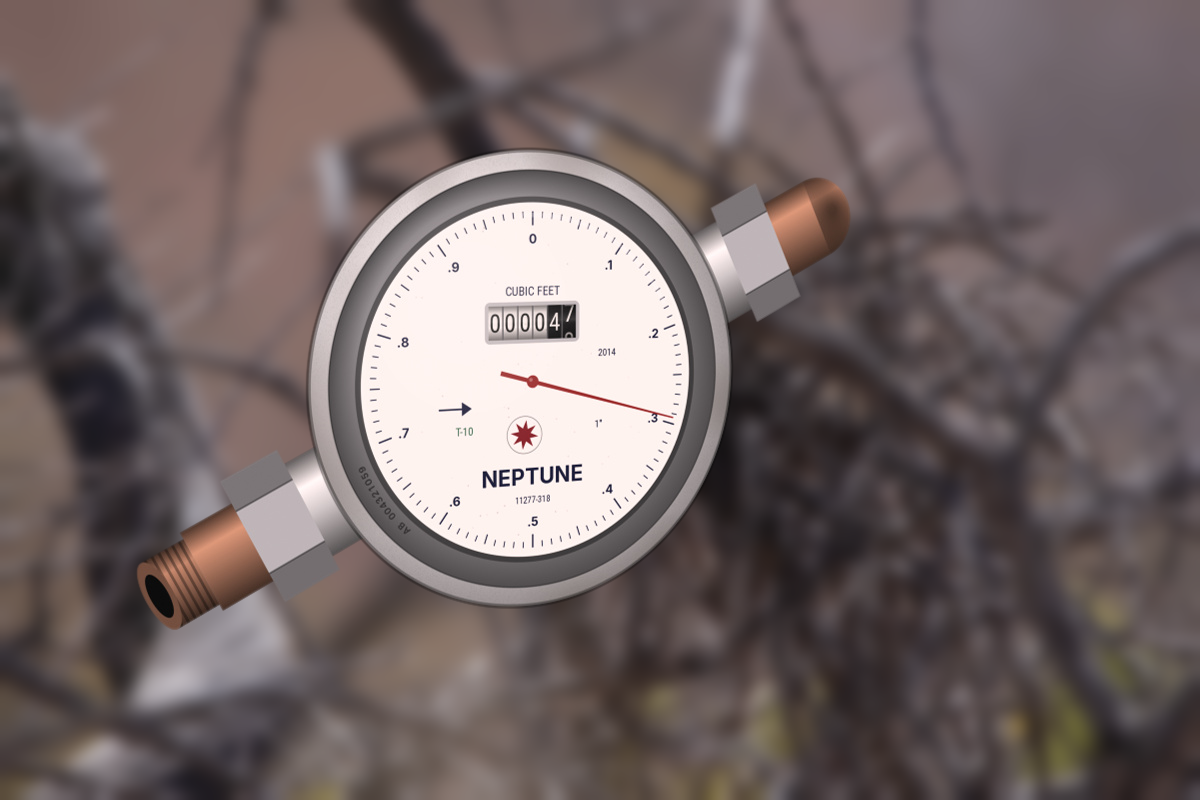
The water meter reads 47.29; ft³
